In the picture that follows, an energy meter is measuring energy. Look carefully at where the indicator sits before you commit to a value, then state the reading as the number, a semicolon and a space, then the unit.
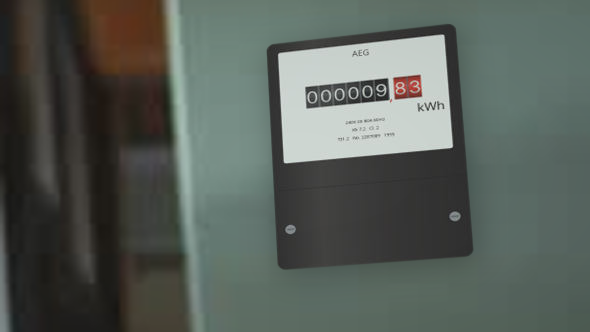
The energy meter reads 9.83; kWh
